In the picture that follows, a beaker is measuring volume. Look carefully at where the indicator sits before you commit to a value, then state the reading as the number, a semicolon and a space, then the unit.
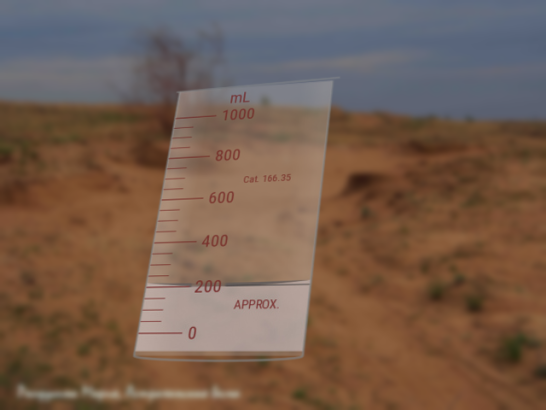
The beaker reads 200; mL
